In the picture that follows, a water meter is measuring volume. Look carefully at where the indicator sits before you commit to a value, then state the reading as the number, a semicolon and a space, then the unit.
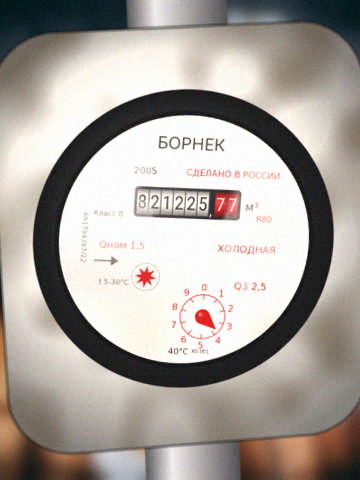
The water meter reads 821225.773; m³
